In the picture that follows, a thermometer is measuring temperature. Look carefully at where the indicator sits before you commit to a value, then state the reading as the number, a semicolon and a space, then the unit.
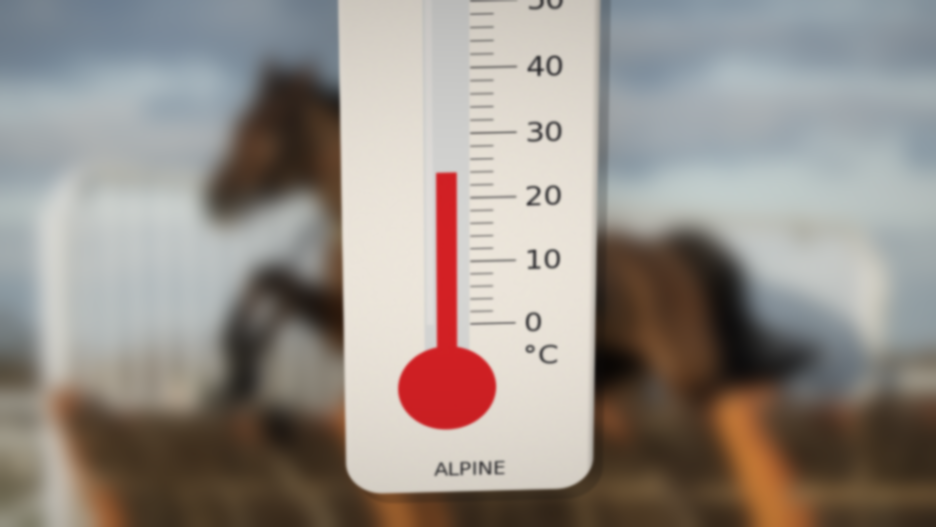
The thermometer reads 24; °C
